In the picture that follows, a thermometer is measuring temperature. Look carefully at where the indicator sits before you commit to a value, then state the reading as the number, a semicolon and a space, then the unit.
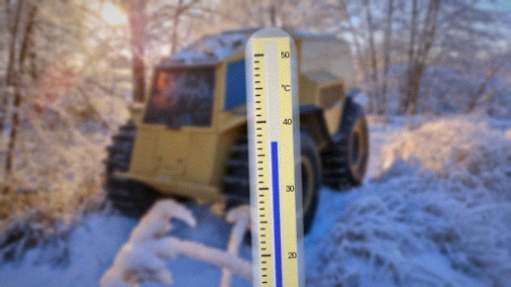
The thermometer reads 37; °C
